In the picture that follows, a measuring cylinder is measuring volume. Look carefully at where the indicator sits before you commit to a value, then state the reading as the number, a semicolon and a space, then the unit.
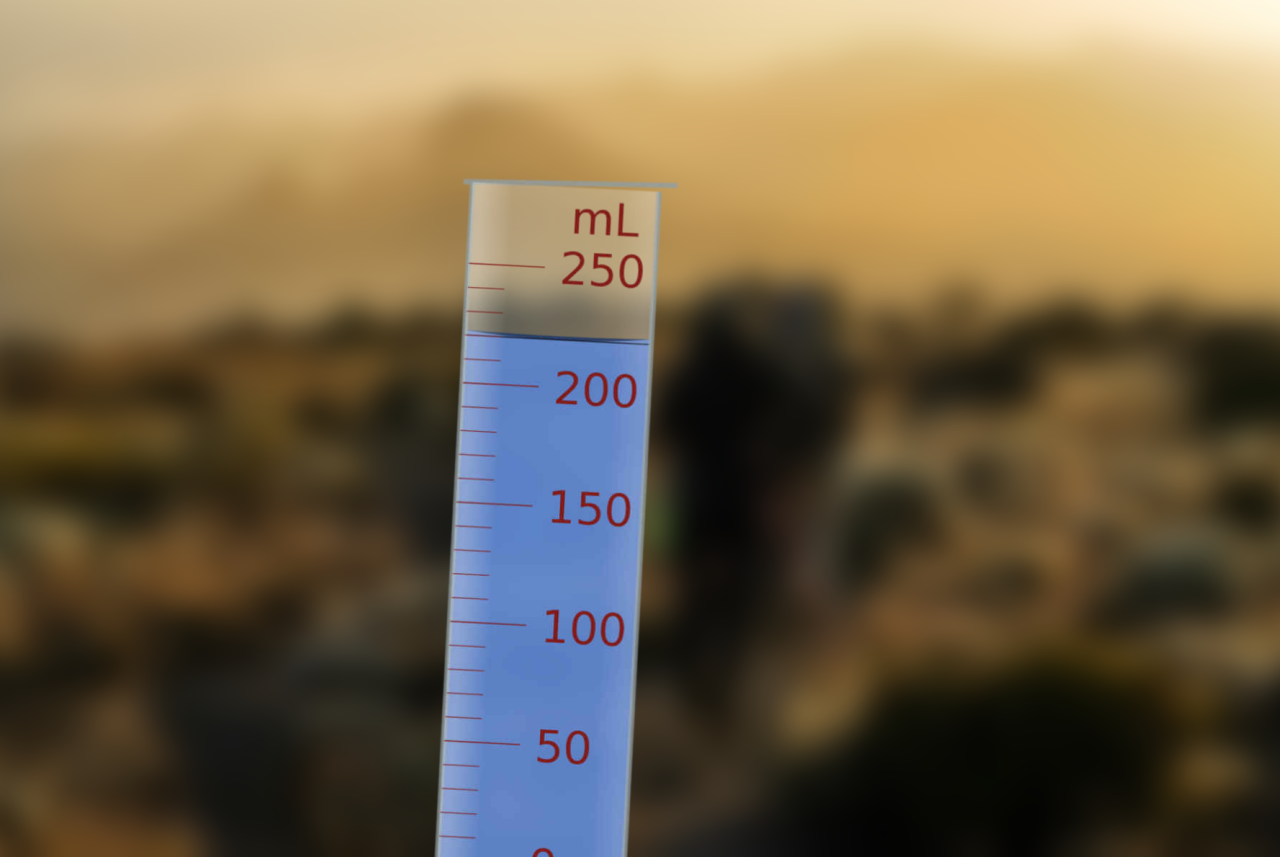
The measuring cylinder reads 220; mL
